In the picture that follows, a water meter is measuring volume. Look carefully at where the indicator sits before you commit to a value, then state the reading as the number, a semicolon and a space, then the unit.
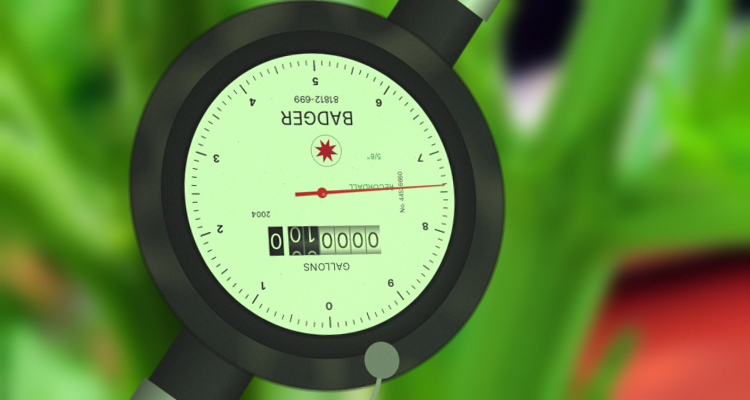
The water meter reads 97.4; gal
